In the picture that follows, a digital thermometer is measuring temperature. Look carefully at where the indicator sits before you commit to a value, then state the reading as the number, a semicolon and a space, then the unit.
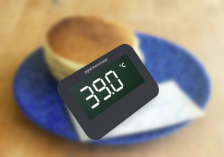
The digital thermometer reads 39.0; °C
